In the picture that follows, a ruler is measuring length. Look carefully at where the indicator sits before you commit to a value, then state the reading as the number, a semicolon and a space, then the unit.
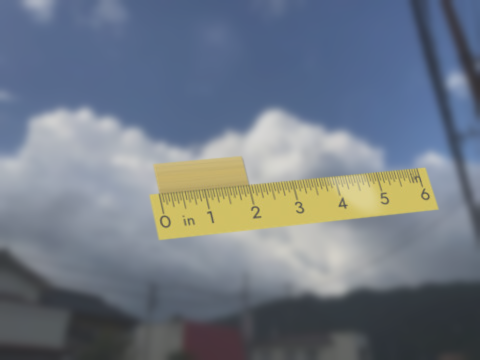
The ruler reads 2; in
